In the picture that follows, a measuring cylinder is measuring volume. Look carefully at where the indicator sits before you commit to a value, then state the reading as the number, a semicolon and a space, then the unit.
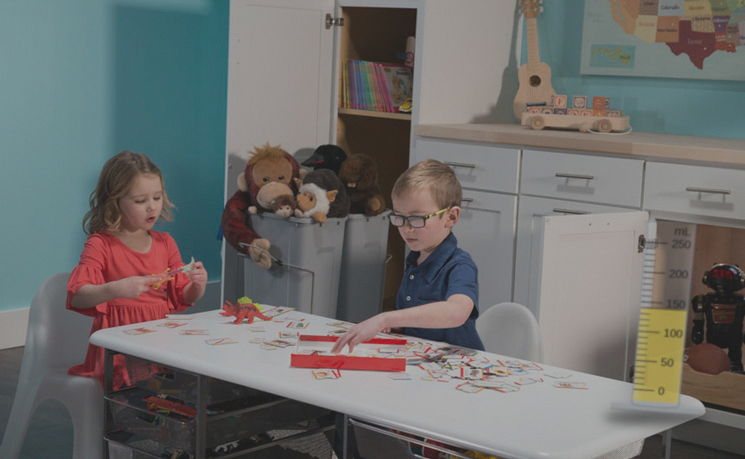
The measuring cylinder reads 140; mL
